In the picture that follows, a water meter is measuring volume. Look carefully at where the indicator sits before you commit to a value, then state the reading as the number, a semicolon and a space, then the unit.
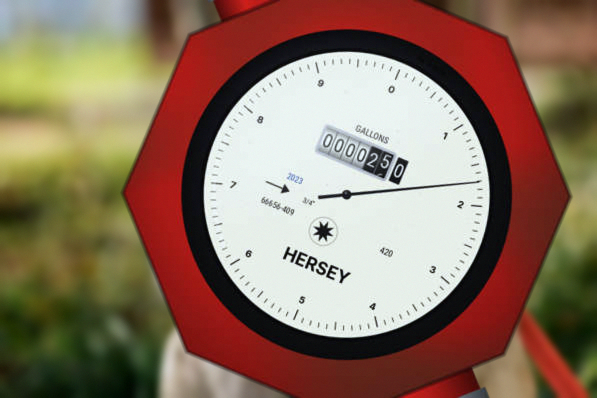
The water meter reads 251.7; gal
